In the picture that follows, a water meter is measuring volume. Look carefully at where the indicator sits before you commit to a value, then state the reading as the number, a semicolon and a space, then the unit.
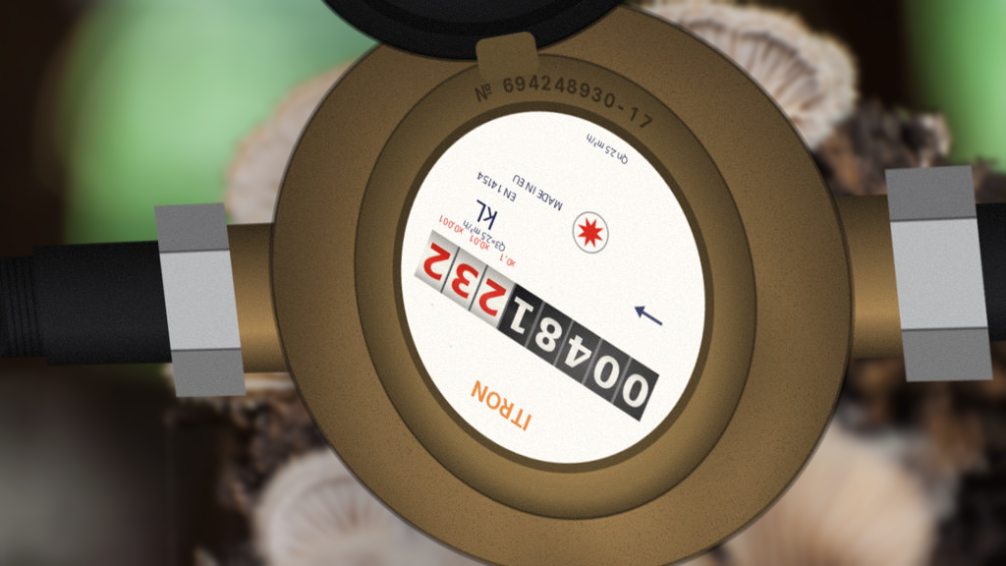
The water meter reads 481.232; kL
